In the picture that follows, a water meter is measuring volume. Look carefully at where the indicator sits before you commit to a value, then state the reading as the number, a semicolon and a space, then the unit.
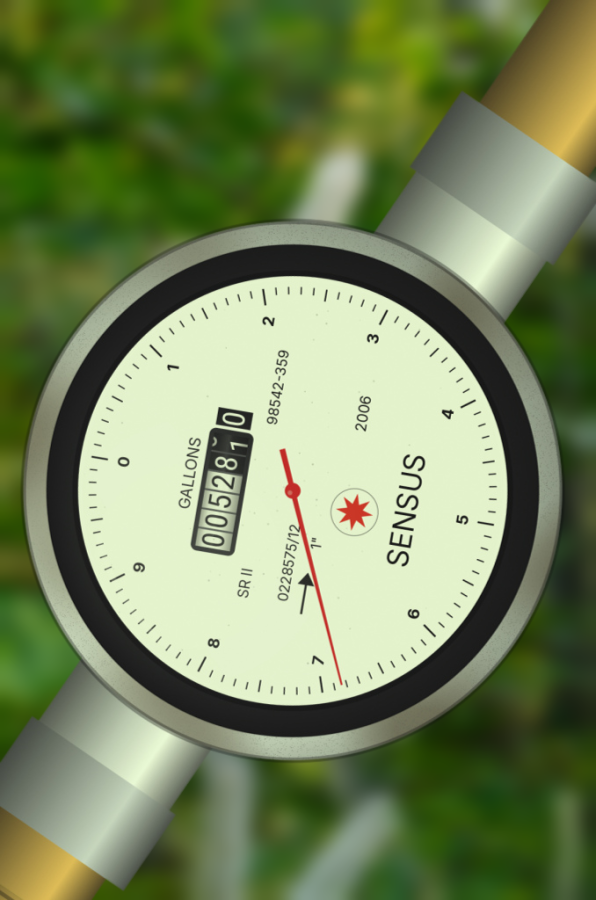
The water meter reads 52806.8; gal
